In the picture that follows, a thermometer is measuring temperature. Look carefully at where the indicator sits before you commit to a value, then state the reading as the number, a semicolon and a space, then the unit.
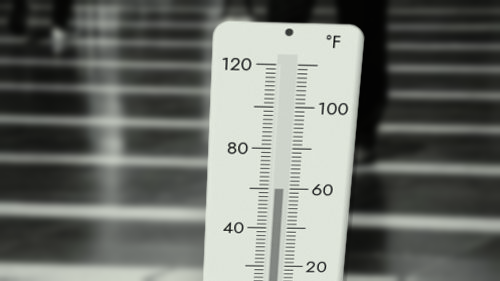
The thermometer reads 60; °F
